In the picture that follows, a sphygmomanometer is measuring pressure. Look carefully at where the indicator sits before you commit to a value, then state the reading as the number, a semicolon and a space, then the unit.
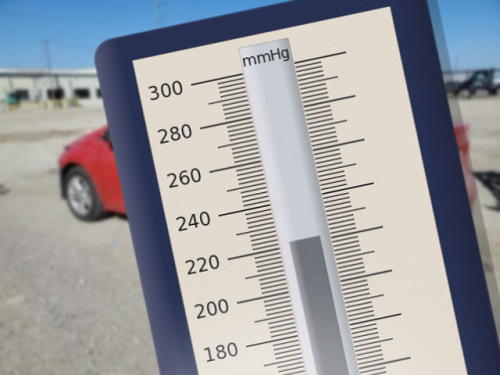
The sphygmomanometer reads 222; mmHg
